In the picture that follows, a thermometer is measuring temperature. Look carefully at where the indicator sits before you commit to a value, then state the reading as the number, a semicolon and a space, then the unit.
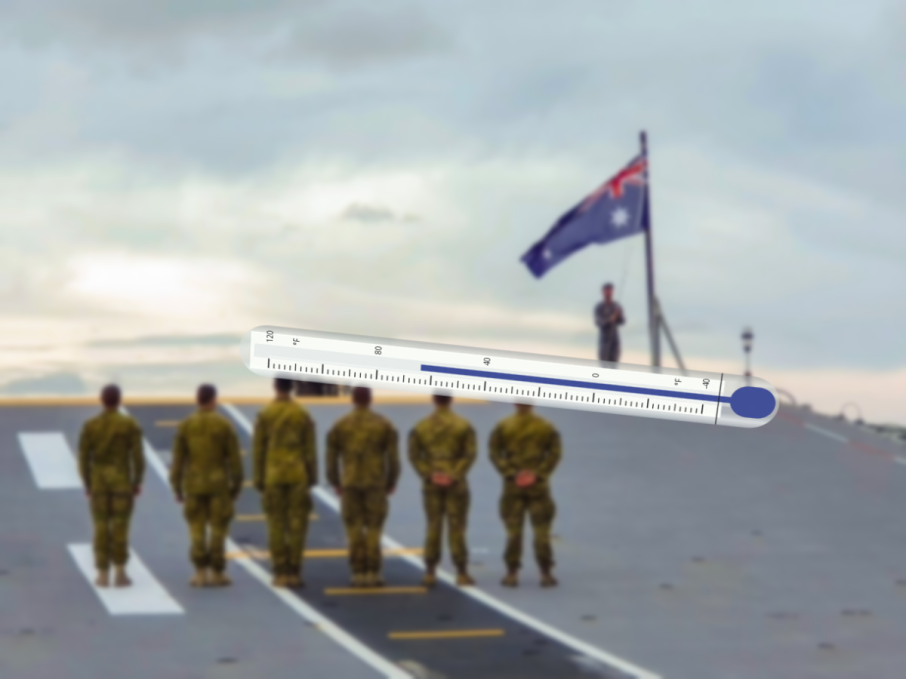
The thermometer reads 64; °F
